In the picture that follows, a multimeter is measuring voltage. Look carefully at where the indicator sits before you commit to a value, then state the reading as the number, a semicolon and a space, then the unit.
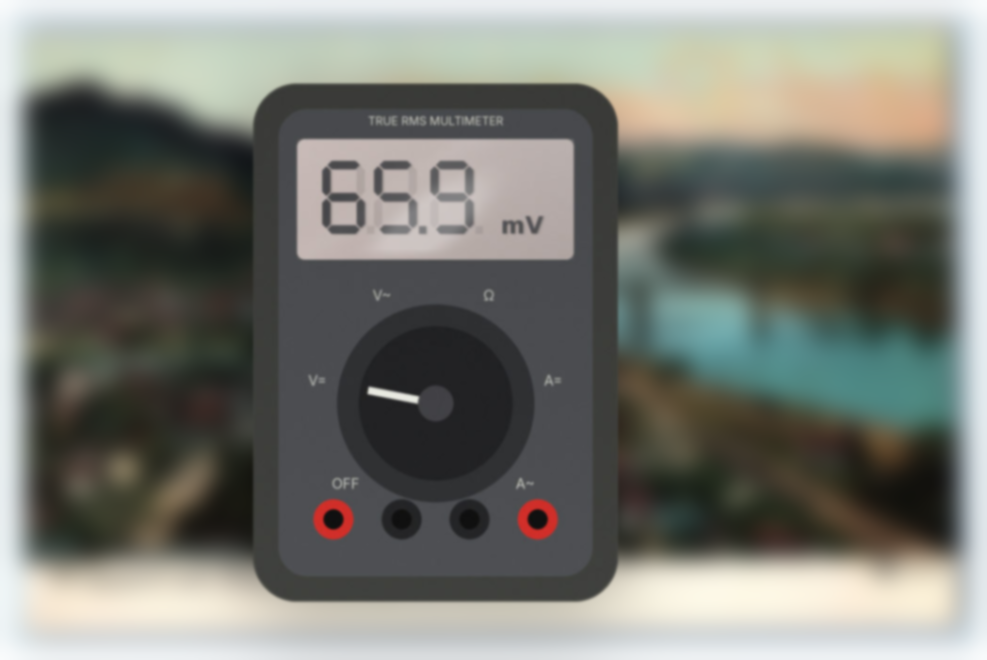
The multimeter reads 65.9; mV
